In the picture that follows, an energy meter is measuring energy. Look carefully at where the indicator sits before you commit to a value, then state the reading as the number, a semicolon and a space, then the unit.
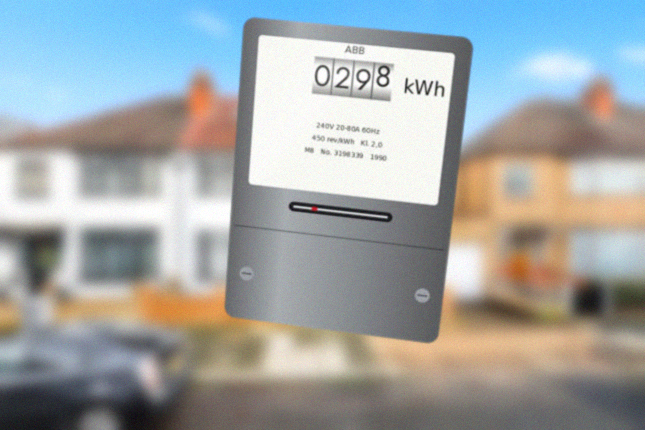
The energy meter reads 298; kWh
